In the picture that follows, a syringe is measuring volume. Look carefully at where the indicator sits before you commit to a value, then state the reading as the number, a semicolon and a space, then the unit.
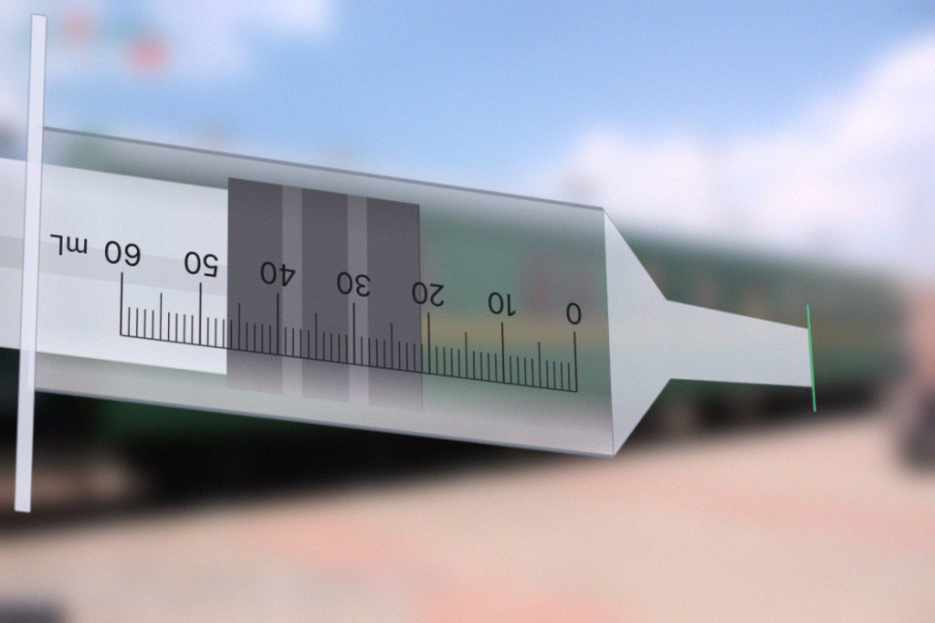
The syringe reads 21; mL
